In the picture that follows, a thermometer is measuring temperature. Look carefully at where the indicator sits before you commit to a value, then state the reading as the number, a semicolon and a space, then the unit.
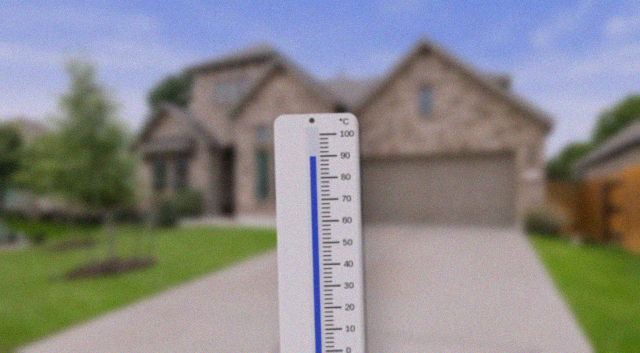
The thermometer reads 90; °C
